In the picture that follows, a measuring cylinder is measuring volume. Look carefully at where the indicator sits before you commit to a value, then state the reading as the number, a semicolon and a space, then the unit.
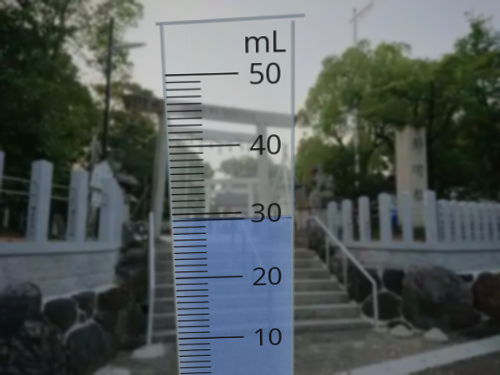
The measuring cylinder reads 29; mL
